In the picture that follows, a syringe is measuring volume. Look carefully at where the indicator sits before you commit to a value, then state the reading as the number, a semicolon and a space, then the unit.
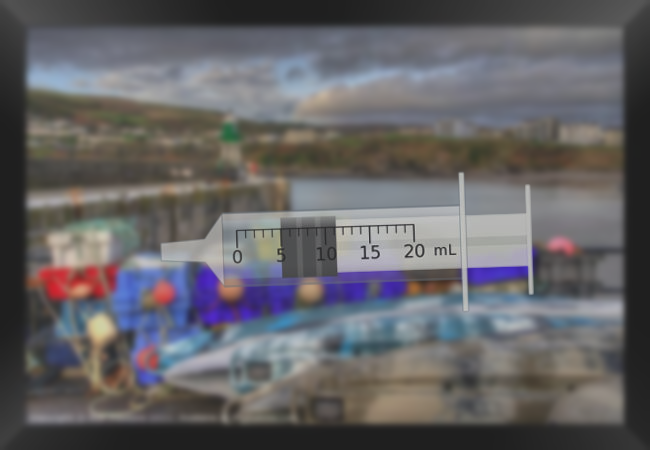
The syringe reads 5; mL
